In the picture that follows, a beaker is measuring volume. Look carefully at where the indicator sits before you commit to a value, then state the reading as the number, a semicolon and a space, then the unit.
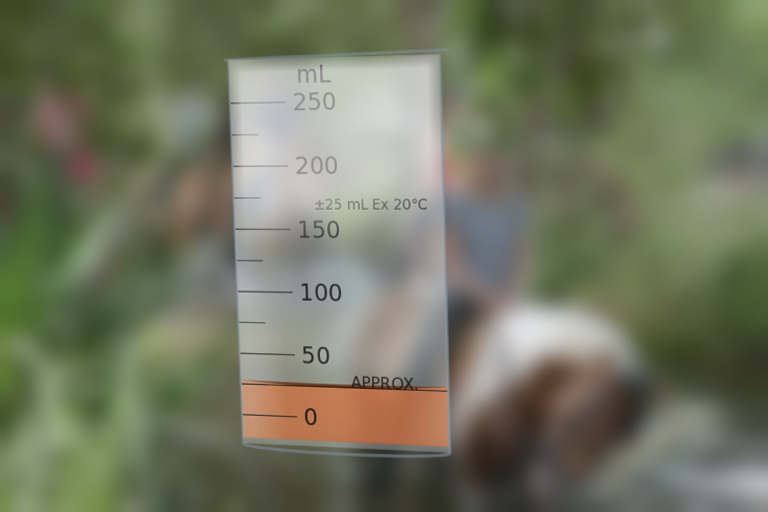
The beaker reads 25; mL
